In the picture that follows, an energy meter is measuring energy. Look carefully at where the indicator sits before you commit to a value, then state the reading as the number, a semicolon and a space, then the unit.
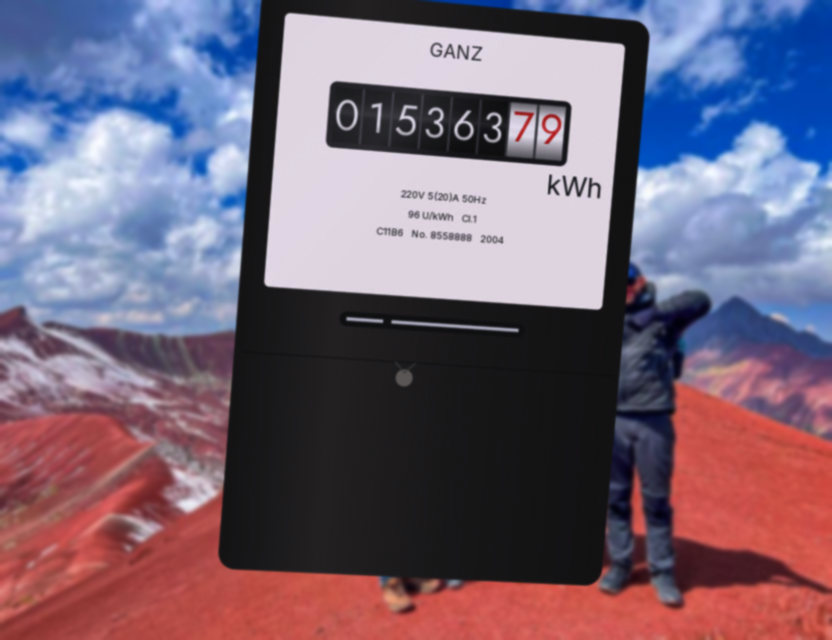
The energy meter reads 15363.79; kWh
